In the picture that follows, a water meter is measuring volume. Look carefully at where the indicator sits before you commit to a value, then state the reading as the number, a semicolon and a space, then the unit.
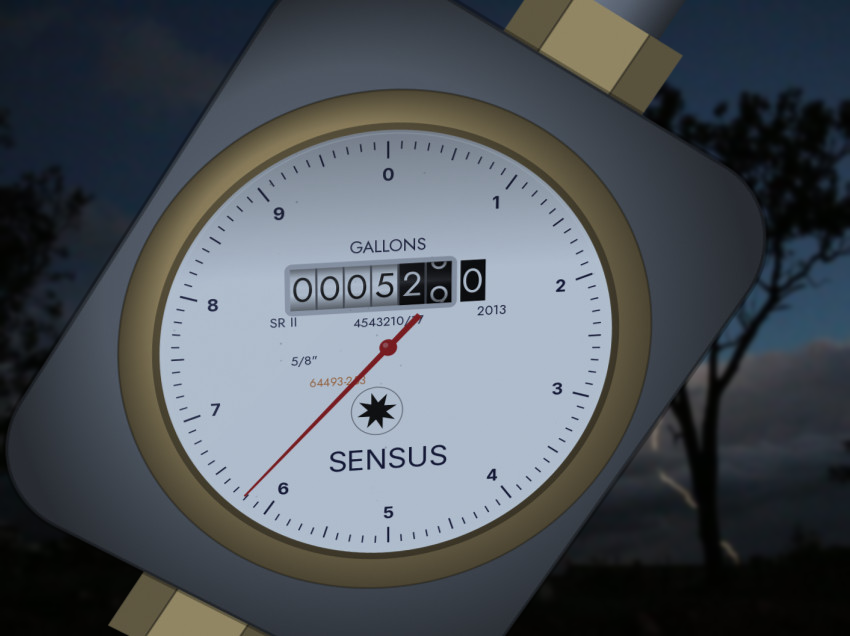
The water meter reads 5286.2; gal
